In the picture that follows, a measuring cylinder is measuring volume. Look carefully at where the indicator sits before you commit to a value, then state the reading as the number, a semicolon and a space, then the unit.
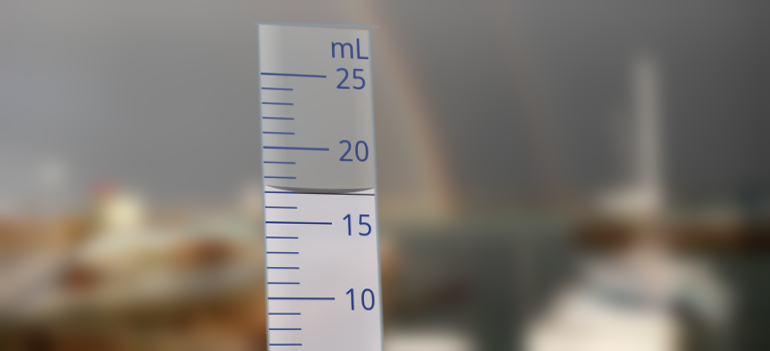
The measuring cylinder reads 17; mL
